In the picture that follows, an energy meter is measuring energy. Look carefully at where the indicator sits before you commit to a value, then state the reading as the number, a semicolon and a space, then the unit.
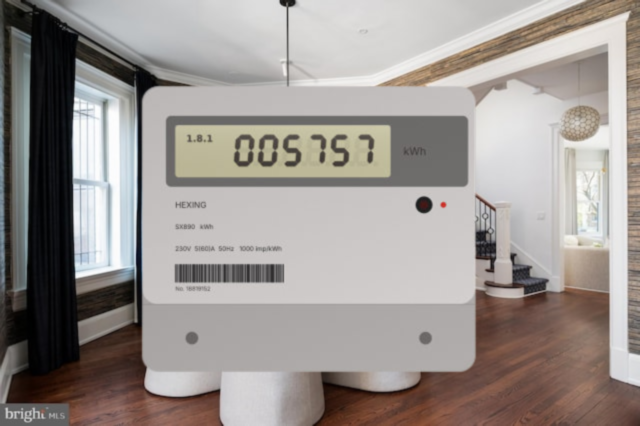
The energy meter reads 5757; kWh
